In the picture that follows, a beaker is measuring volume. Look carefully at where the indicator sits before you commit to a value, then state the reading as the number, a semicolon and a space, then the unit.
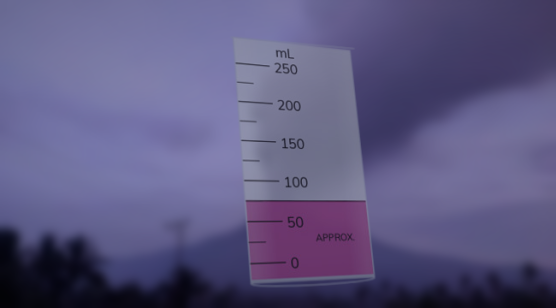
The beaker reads 75; mL
